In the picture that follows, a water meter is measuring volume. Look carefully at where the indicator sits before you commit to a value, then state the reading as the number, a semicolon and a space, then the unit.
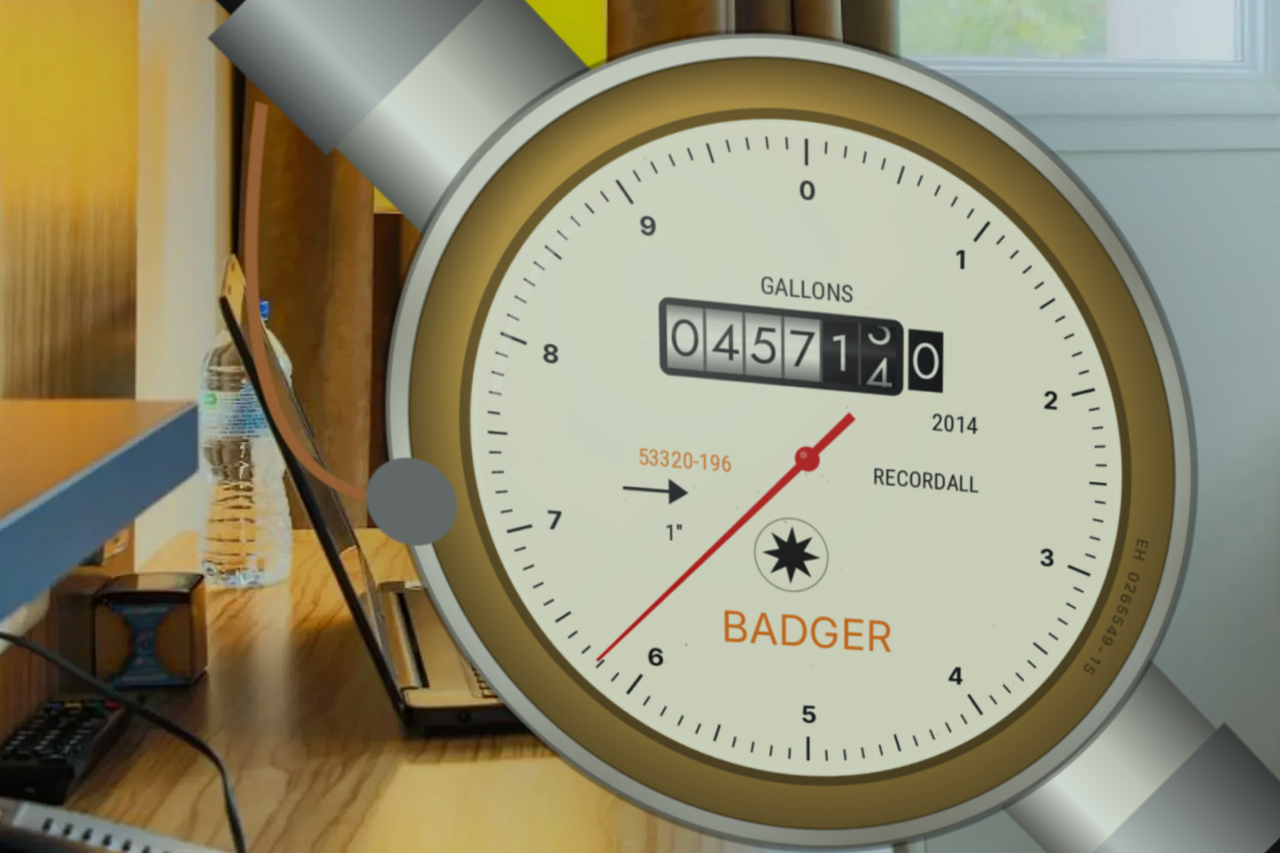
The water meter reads 457136.2; gal
